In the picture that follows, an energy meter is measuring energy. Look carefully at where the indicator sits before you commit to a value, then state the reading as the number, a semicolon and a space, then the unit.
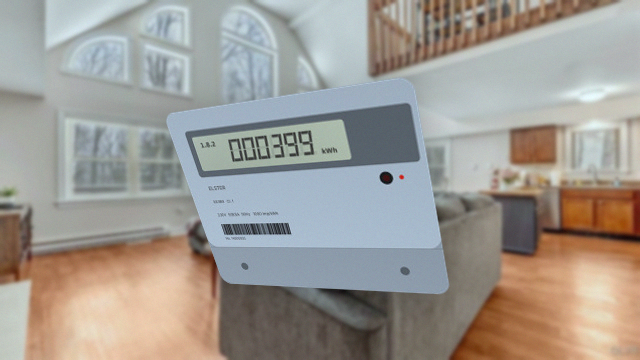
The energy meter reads 399; kWh
